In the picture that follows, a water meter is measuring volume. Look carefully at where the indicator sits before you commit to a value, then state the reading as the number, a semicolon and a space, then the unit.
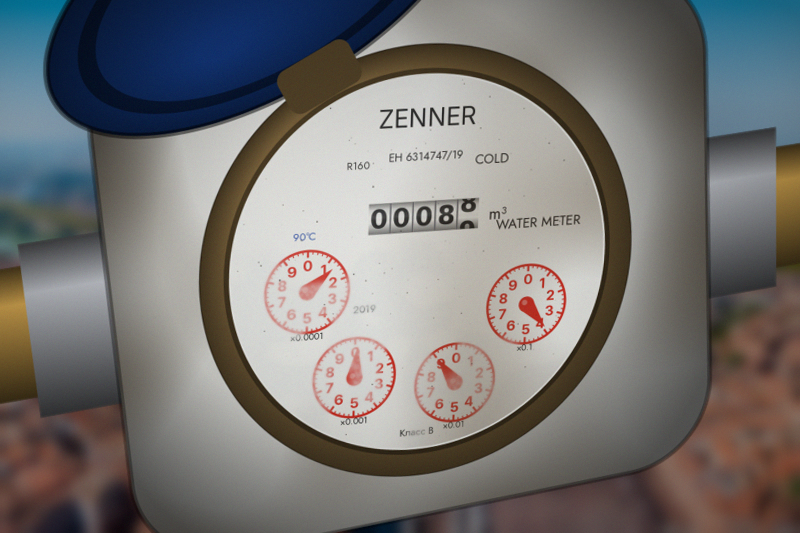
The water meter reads 88.3901; m³
